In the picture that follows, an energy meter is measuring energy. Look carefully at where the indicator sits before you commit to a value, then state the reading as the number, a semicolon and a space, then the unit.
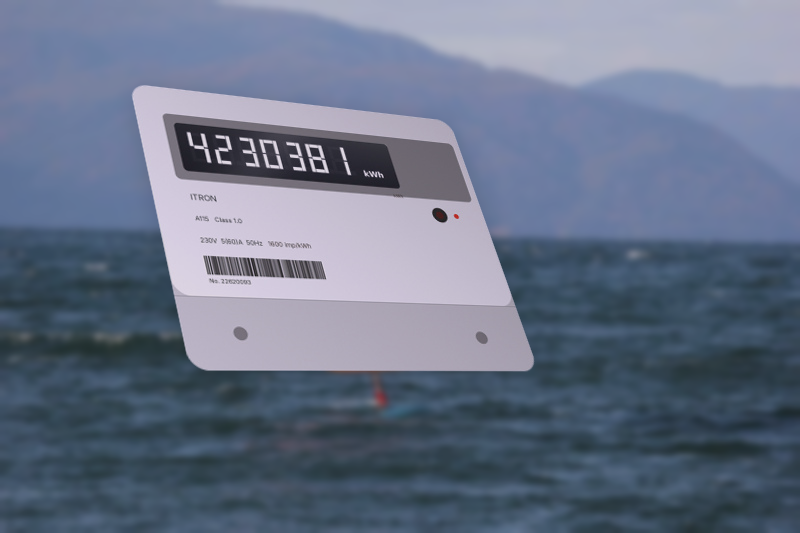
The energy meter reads 4230381; kWh
